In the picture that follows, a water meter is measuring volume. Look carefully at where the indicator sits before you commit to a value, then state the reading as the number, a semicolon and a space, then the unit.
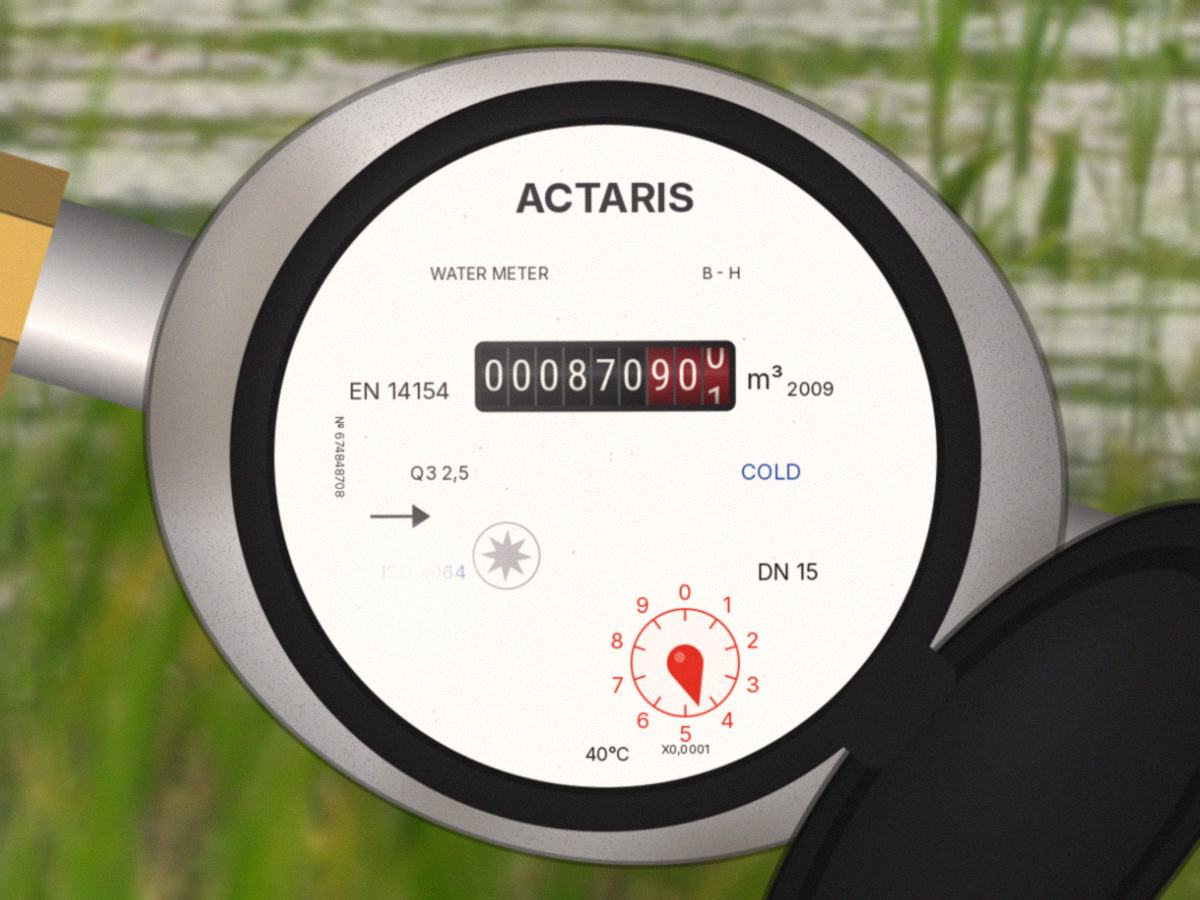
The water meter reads 870.9004; m³
